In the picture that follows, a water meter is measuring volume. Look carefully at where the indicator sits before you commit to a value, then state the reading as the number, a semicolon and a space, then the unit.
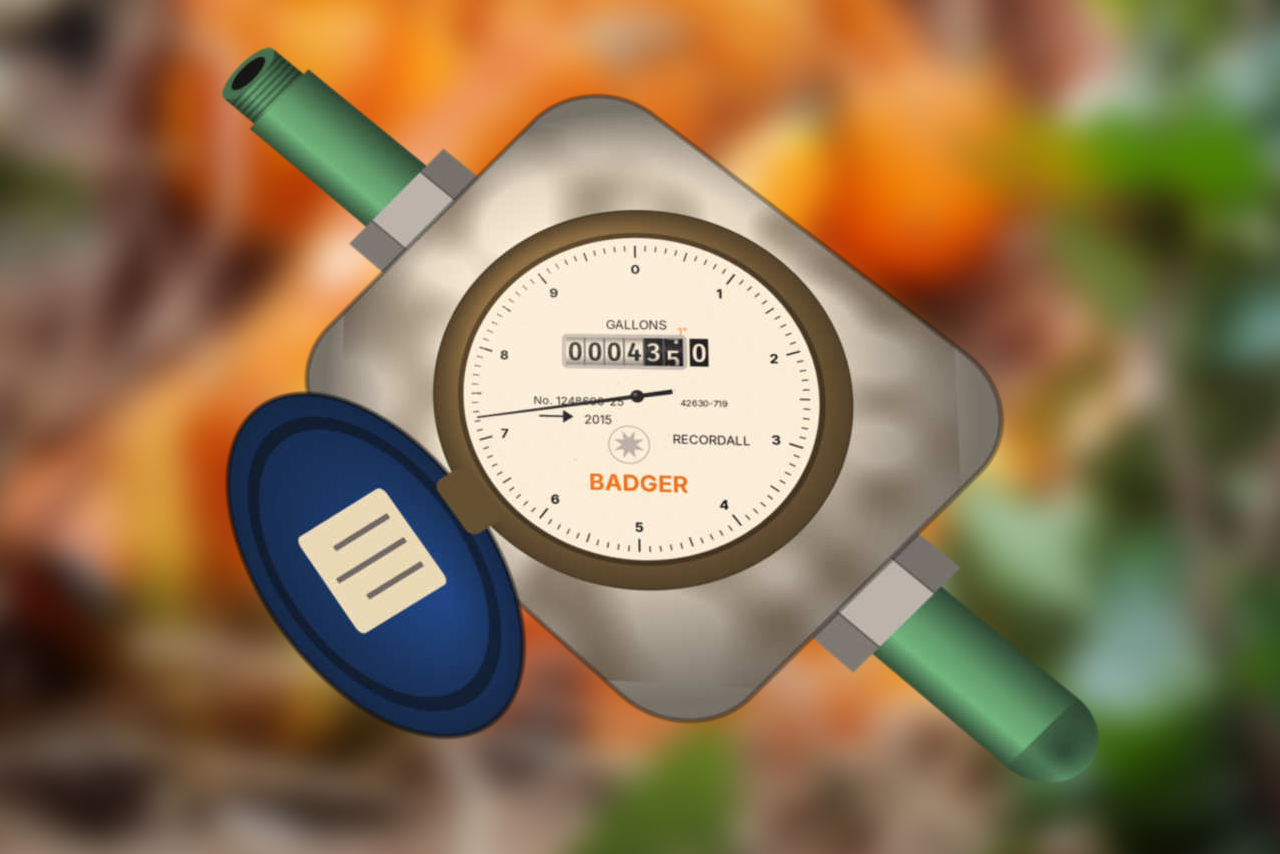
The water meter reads 4347.2; gal
